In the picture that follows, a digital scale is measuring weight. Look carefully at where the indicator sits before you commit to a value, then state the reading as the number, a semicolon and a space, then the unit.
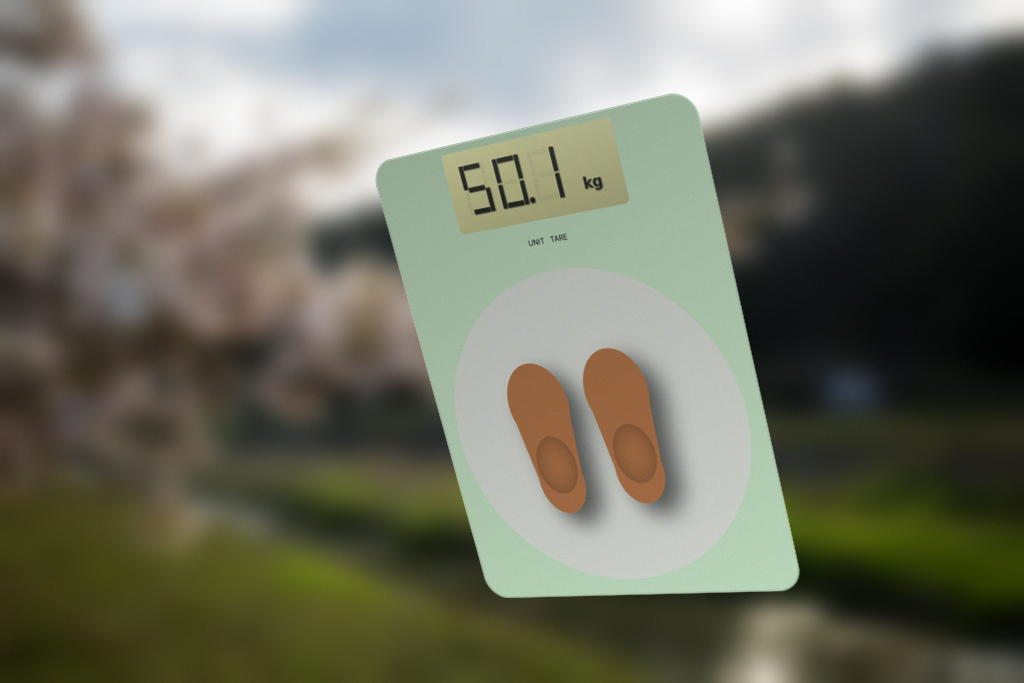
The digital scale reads 50.1; kg
